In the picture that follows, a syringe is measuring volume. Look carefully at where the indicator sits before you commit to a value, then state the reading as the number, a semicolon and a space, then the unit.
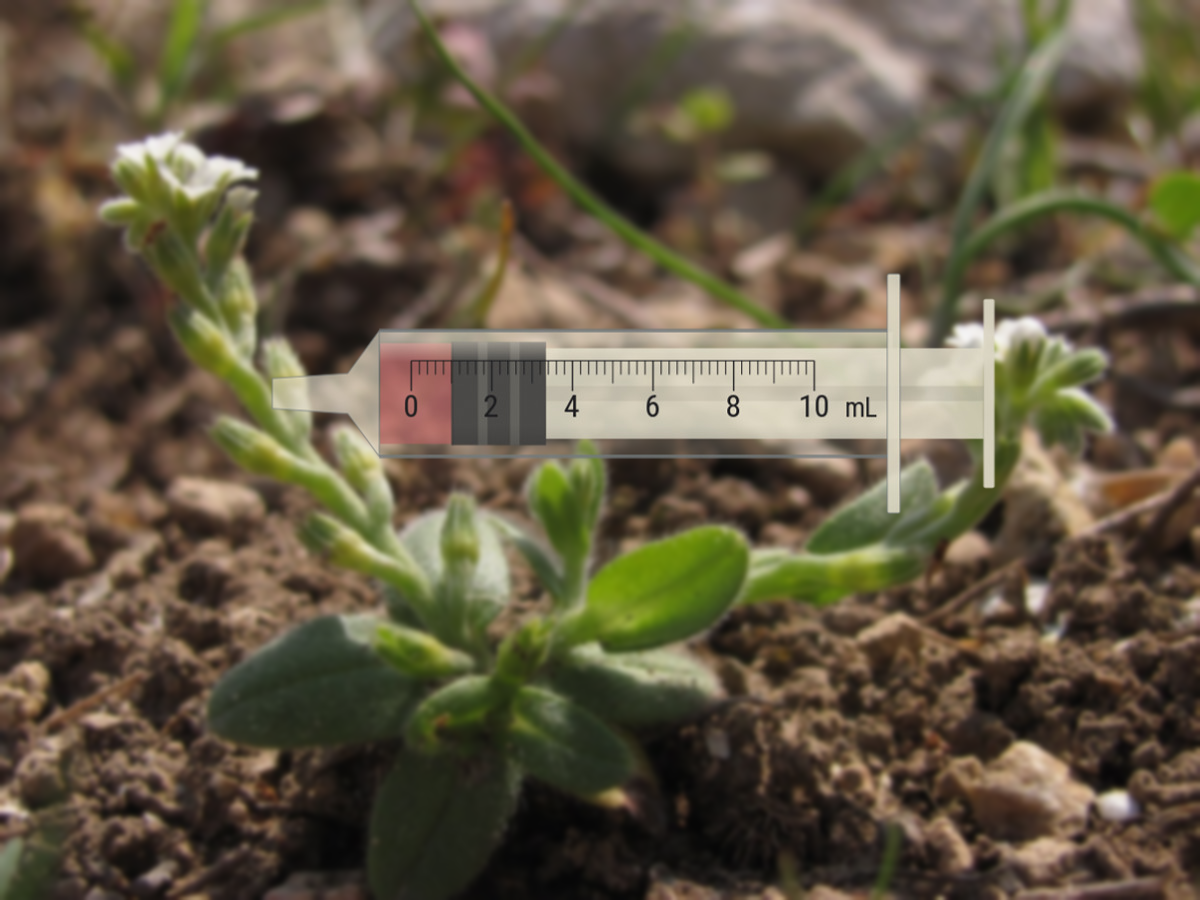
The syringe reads 1; mL
